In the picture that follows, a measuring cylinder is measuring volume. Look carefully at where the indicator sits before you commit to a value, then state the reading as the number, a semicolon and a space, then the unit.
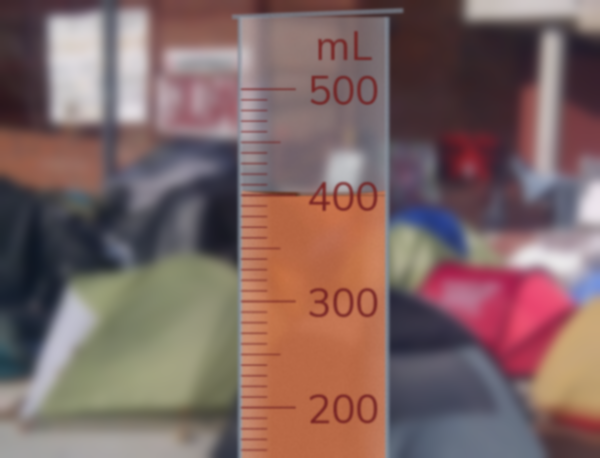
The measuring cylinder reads 400; mL
